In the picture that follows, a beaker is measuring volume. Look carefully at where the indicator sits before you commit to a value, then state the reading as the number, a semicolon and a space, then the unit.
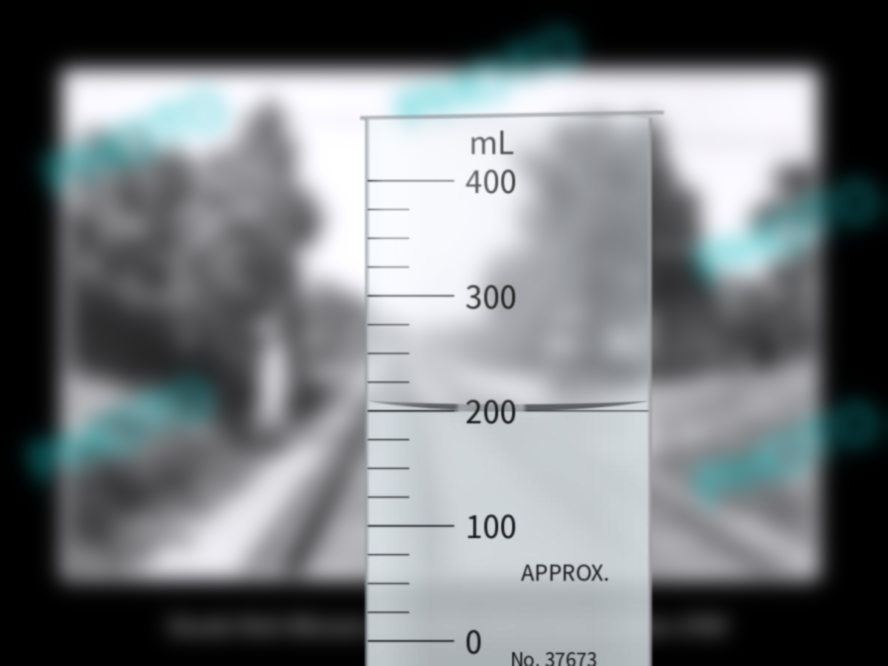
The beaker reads 200; mL
